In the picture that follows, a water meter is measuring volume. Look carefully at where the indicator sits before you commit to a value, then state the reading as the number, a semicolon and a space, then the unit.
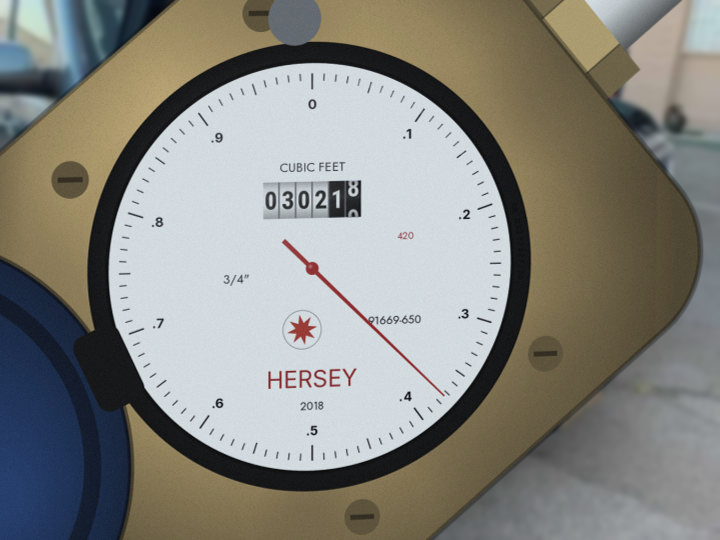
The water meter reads 30218.37; ft³
